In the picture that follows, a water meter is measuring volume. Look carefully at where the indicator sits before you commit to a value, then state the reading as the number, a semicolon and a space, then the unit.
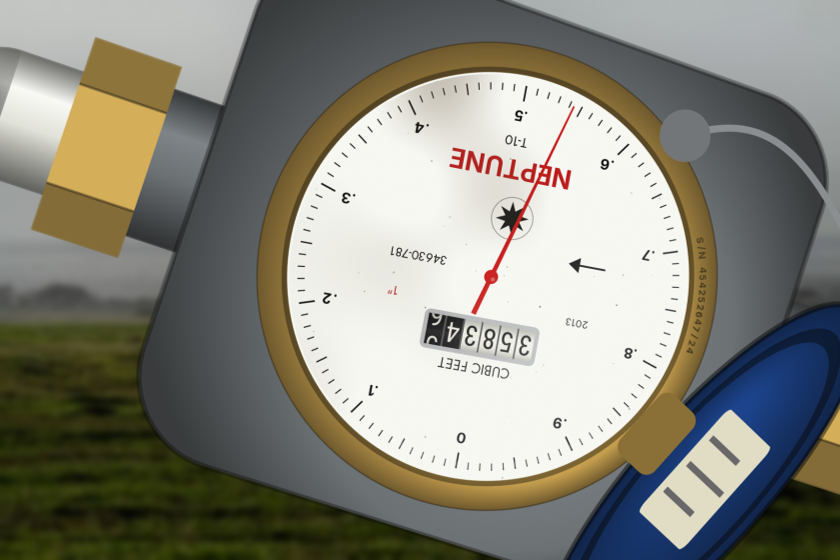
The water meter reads 358345.54; ft³
